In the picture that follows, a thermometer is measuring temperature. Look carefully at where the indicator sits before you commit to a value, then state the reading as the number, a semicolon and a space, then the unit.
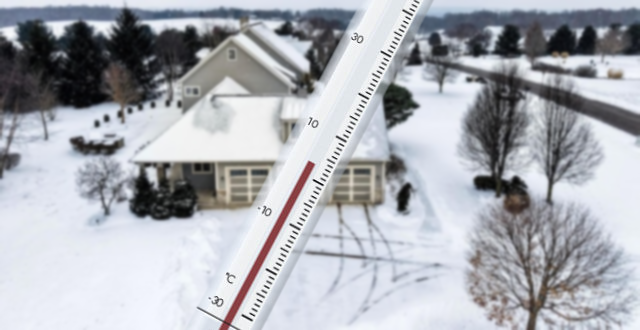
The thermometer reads 3; °C
